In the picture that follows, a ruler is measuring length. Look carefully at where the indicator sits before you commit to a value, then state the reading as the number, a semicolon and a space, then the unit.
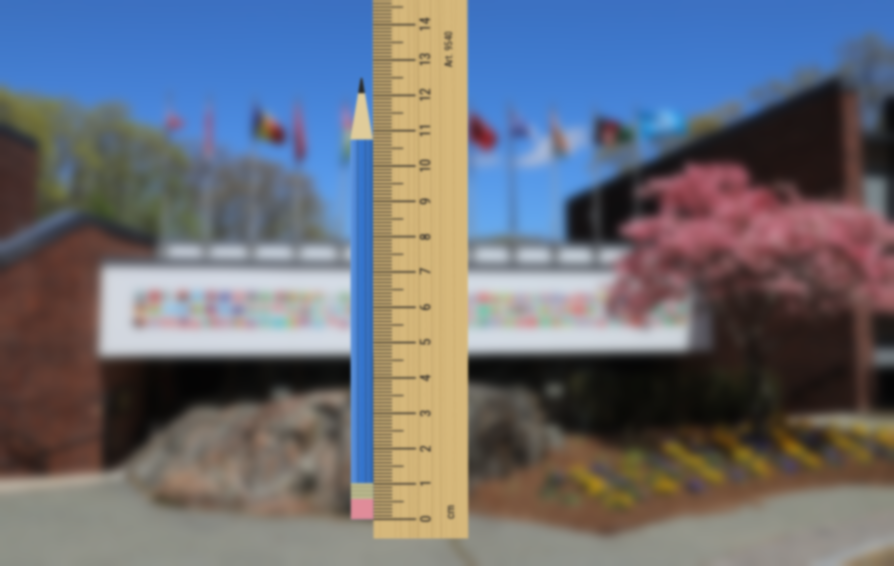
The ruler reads 12.5; cm
